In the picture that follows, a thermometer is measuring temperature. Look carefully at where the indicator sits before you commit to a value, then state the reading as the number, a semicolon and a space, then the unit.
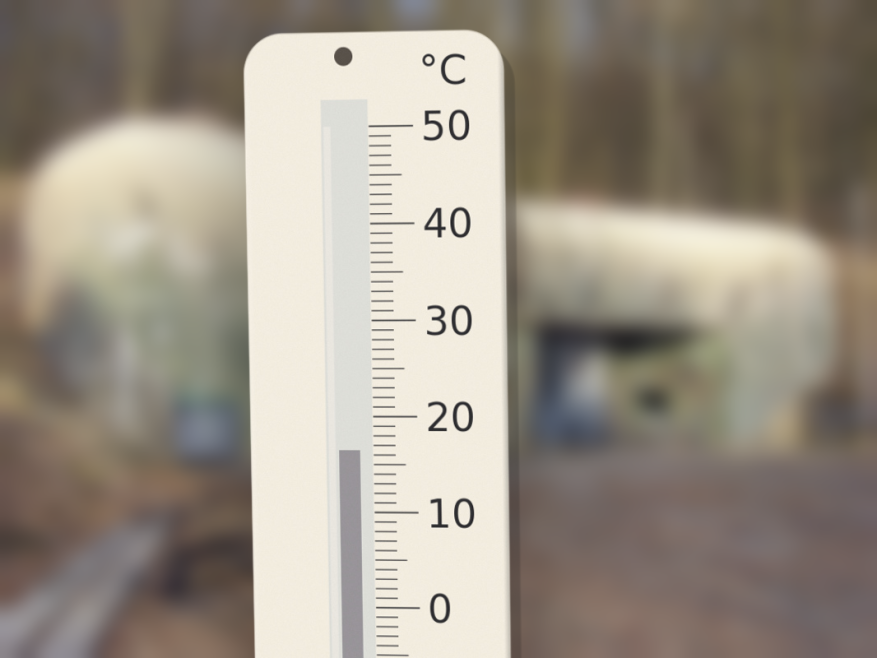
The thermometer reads 16.5; °C
